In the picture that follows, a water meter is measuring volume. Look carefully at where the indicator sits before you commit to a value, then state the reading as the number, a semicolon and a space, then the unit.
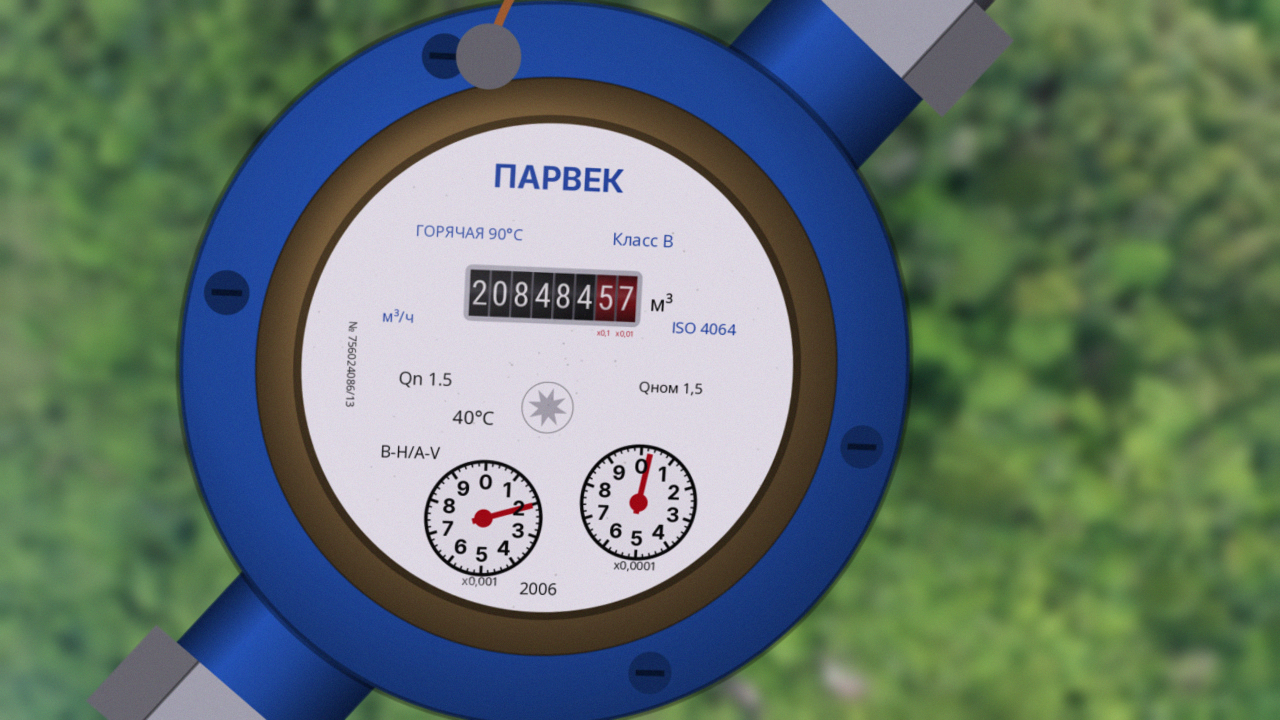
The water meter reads 208484.5720; m³
